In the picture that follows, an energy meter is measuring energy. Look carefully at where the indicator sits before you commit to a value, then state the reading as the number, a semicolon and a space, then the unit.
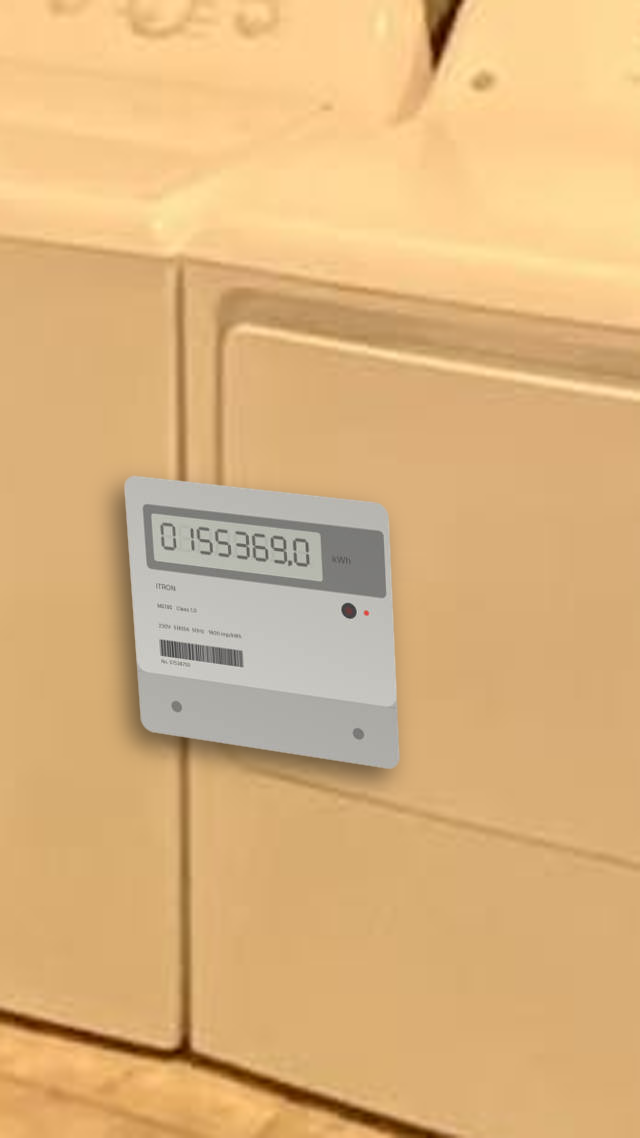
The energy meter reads 155369.0; kWh
